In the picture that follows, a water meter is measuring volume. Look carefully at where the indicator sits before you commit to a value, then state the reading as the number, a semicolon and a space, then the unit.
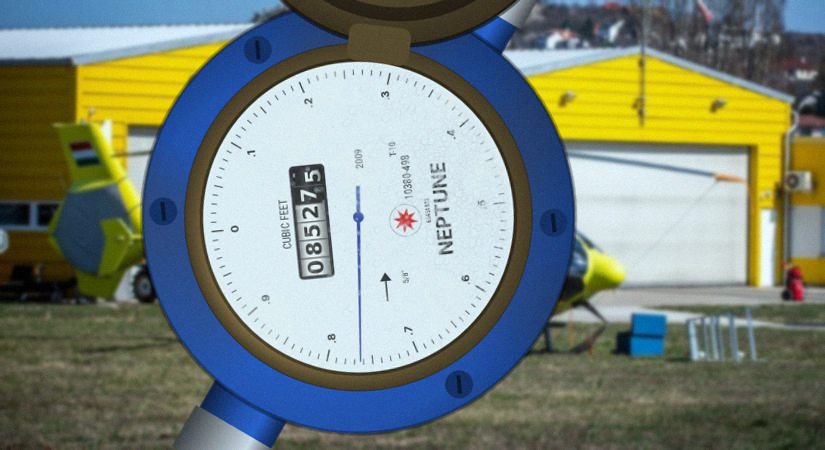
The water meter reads 85274.76; ft³
